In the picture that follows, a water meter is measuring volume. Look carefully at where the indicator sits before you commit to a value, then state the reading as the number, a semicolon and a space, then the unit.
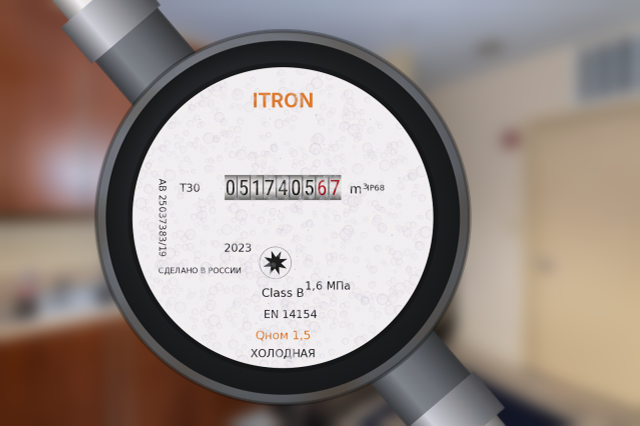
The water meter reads 517405.67; m³
